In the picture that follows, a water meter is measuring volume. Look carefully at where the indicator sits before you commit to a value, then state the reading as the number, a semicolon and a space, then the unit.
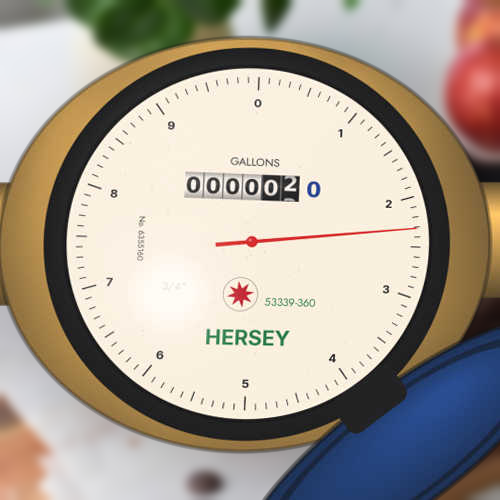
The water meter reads 22.3; gal
